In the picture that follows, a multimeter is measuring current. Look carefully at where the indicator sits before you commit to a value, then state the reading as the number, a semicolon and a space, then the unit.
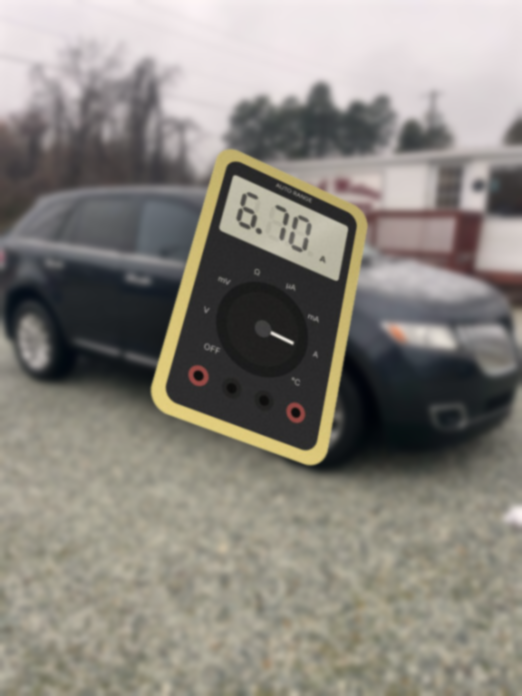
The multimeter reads 6.70; A
